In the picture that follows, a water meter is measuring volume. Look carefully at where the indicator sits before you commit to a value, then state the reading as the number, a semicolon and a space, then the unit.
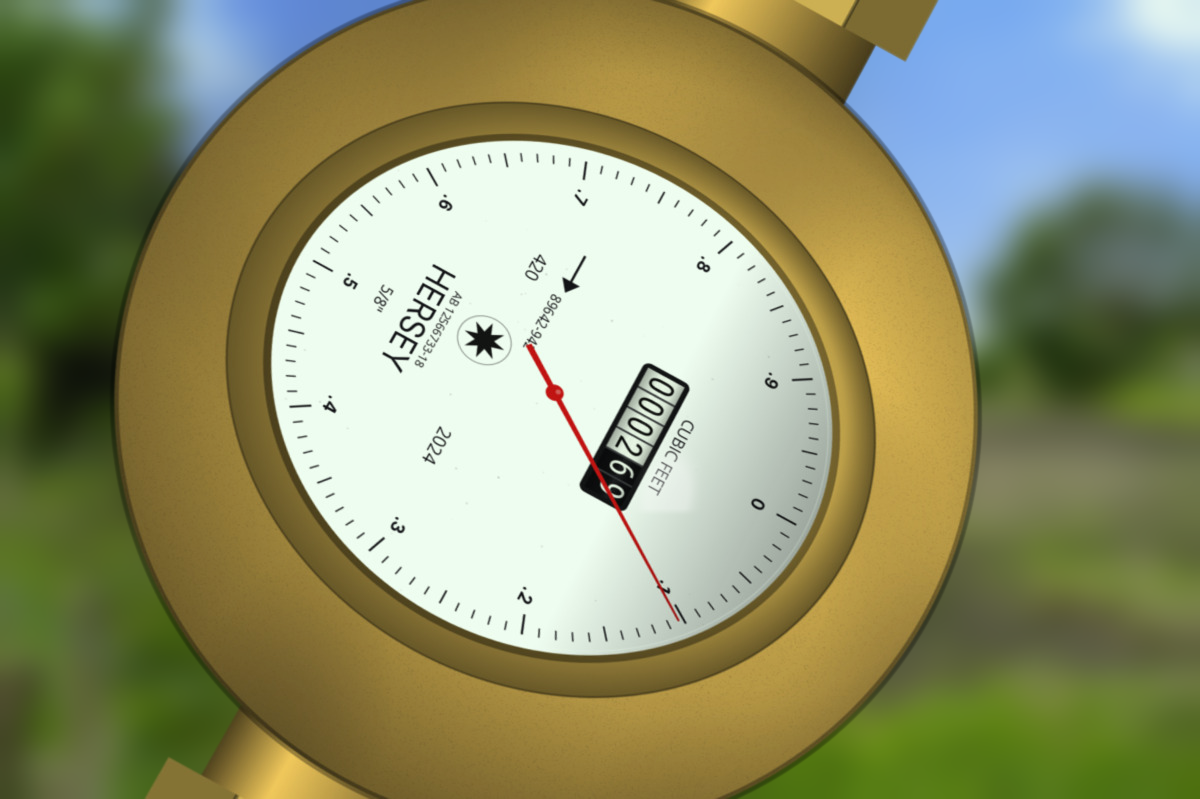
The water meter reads 269.10; ft³
